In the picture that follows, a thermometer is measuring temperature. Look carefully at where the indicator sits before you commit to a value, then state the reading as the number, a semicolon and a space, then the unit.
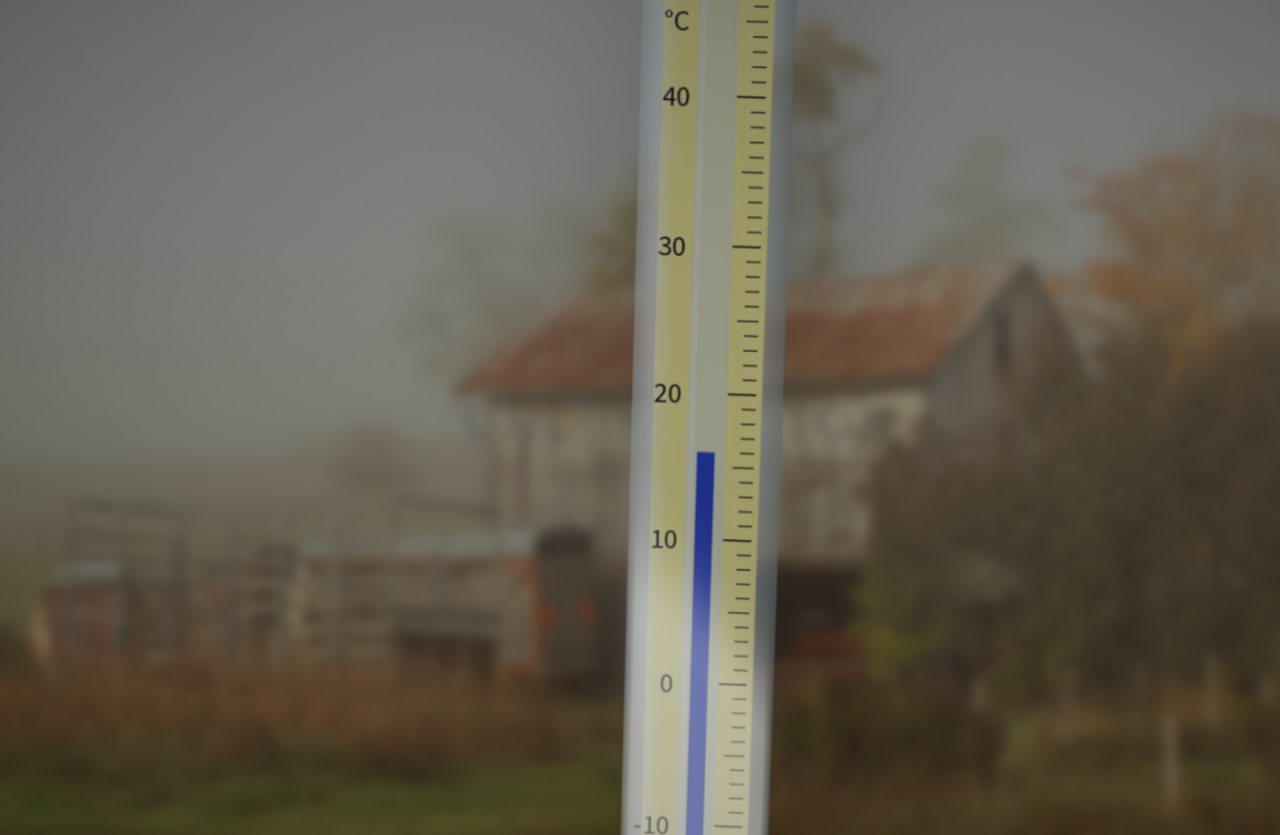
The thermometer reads 16; °C
